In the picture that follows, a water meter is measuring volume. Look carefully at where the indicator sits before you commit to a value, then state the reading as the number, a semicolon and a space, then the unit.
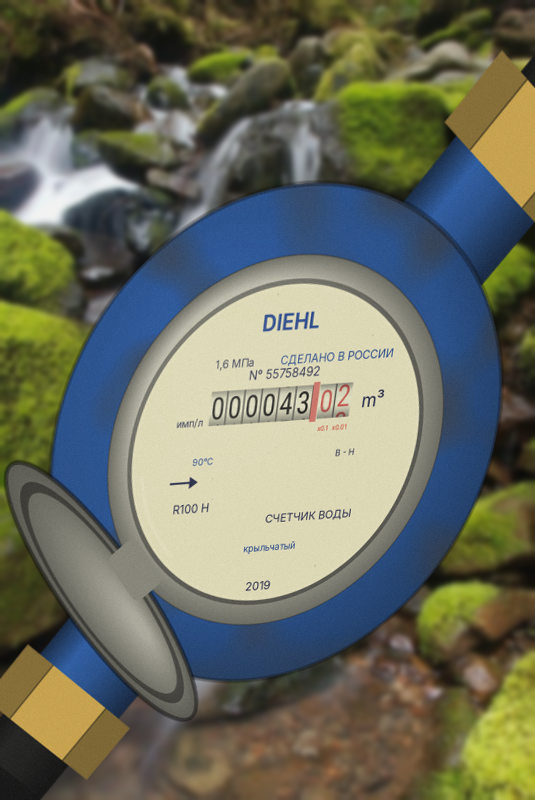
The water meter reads 43.02; m³
